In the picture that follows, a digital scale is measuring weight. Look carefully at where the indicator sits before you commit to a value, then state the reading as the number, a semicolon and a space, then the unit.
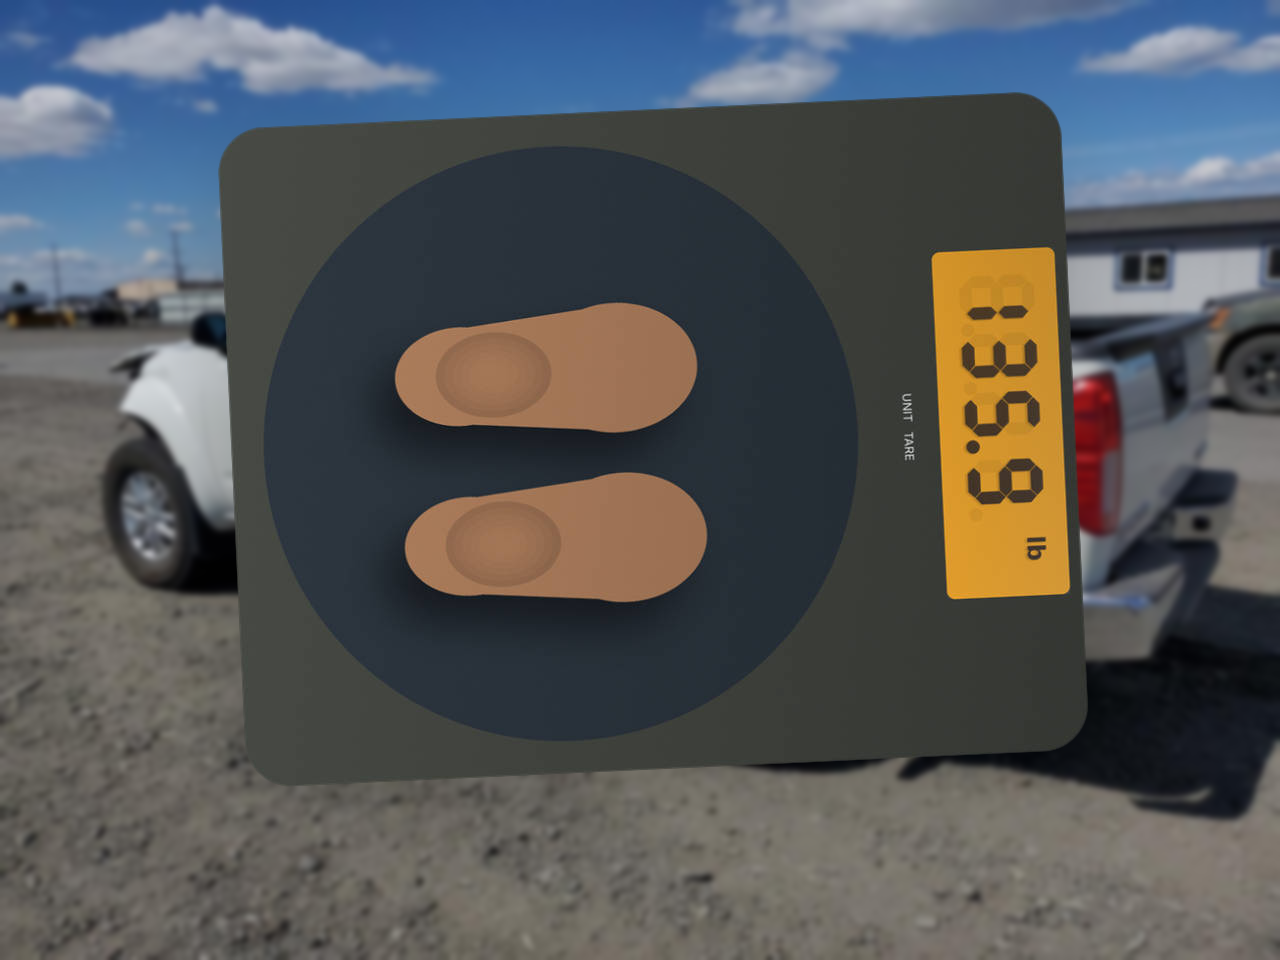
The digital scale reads 135.9; lb
